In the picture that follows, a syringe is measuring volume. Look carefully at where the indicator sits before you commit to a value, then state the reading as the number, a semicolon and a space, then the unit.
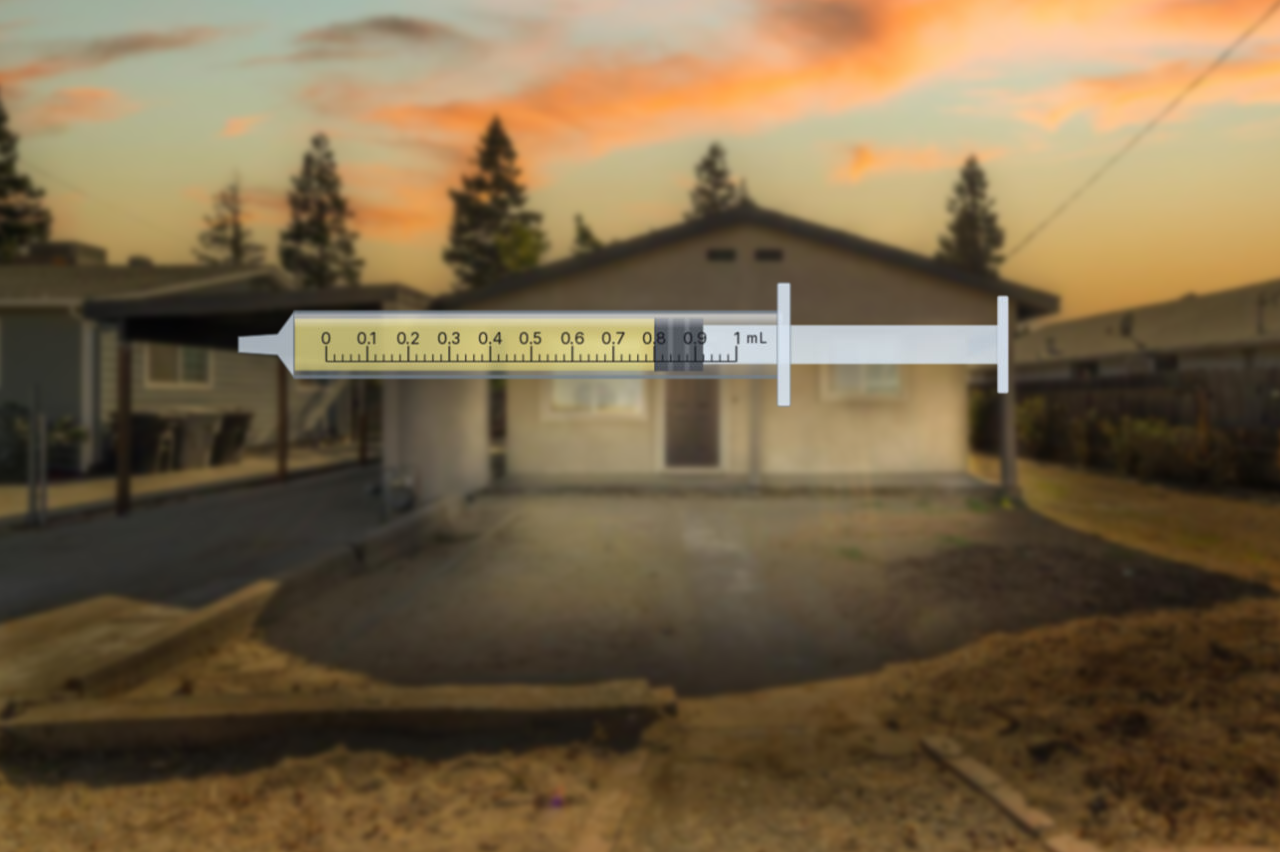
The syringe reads 0.8; mL
